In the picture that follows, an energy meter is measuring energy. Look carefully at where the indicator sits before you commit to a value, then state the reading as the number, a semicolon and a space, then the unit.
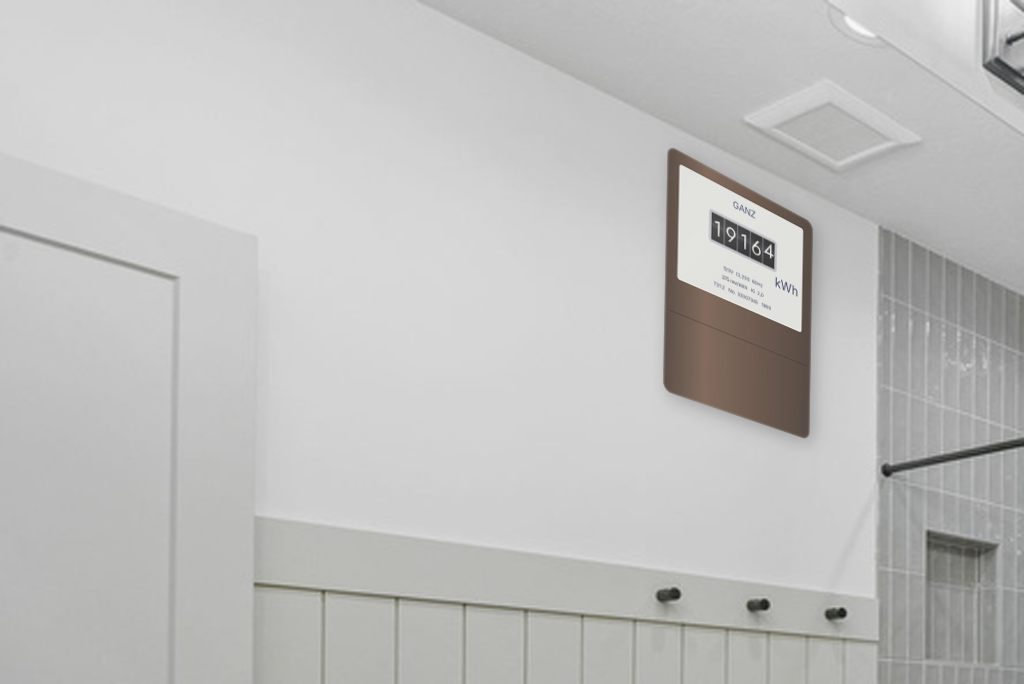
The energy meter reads 19164; kWh
